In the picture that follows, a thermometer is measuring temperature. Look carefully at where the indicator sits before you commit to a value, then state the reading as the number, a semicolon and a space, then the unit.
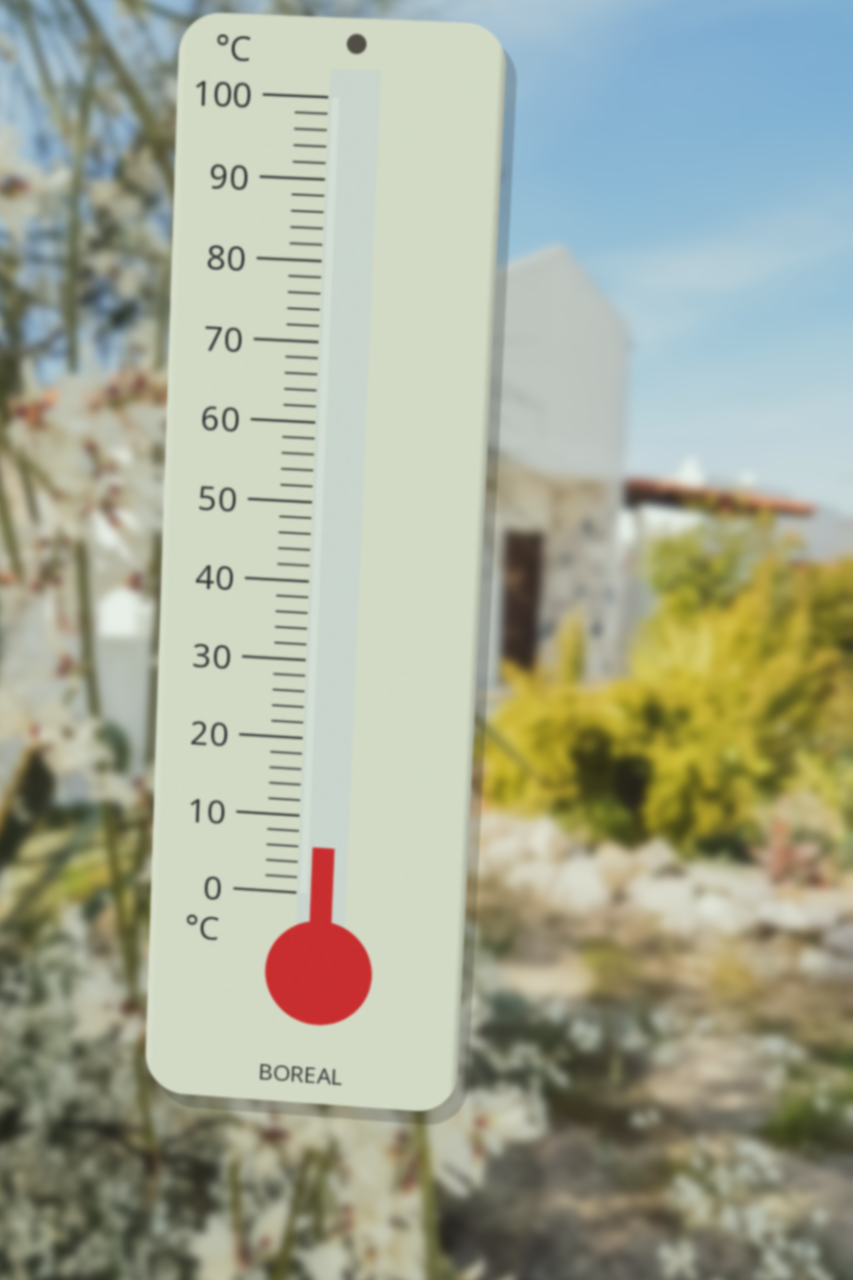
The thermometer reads 6; °C
